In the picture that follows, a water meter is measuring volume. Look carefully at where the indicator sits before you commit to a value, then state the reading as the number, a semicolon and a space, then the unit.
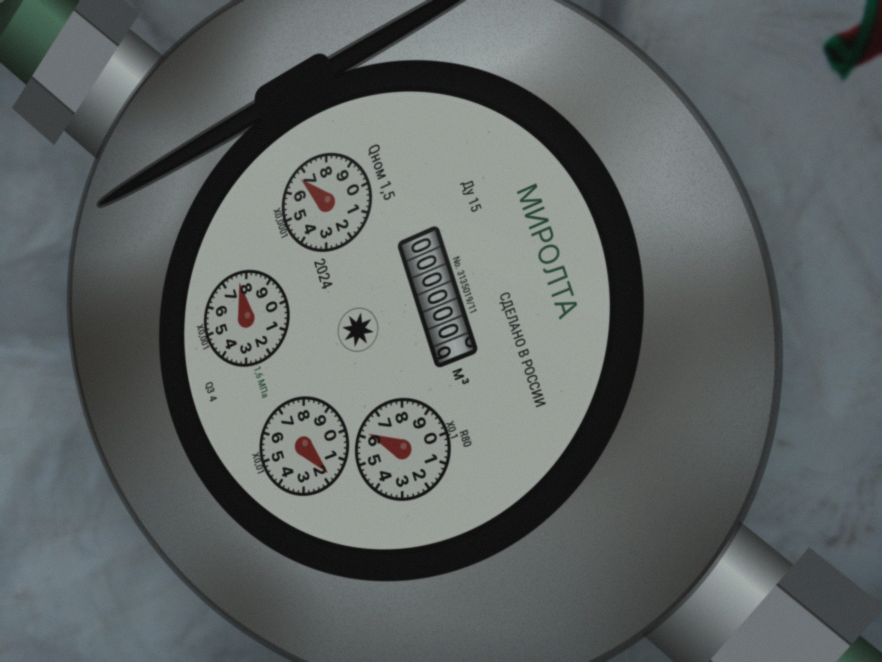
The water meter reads 8.6176; m³
